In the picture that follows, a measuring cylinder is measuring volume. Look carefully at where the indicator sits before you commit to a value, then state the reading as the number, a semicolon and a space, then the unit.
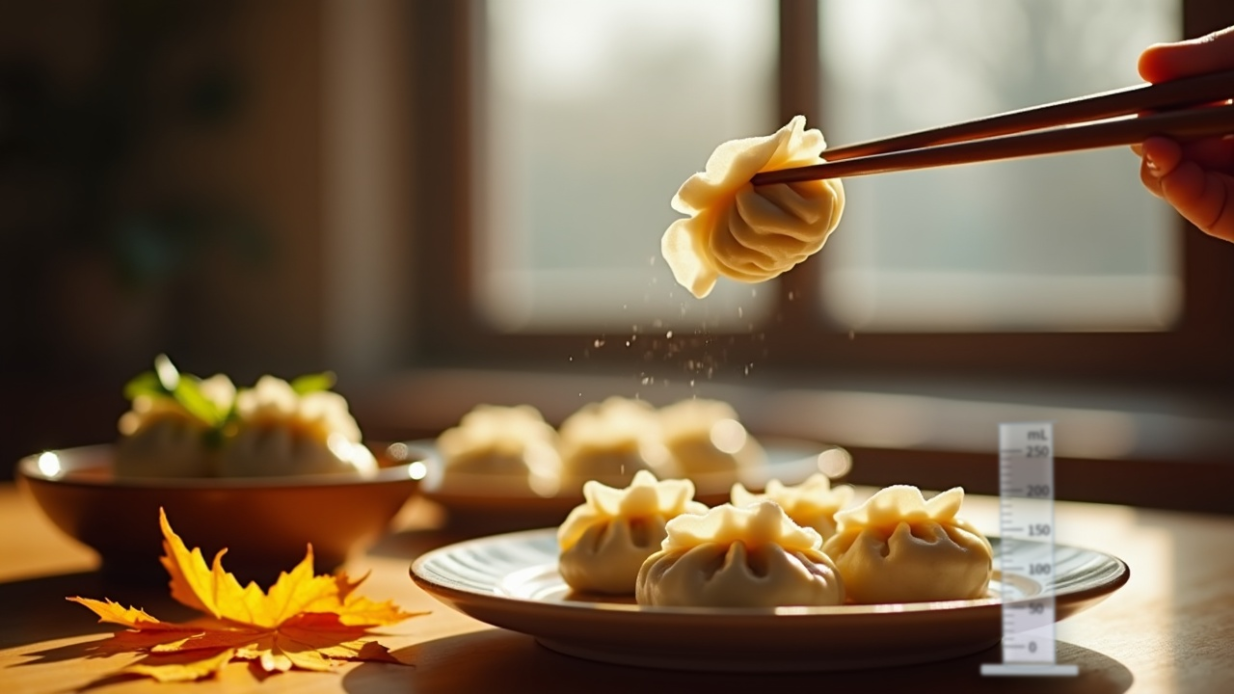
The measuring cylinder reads 50; mL
